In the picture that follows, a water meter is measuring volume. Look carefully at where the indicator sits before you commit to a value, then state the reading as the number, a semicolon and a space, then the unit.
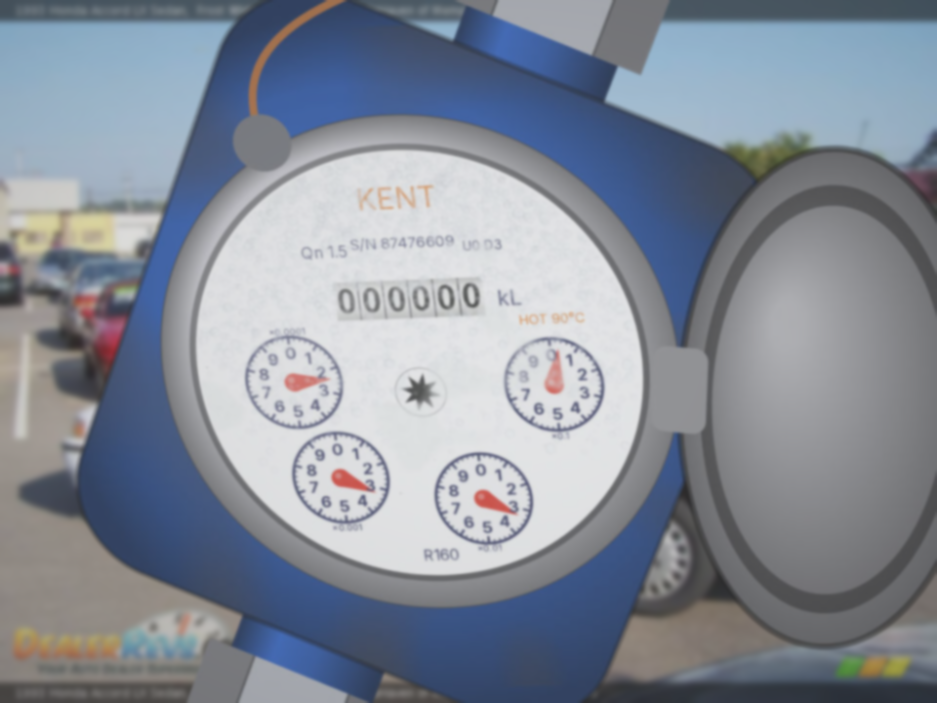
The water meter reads 0.0332; kL
